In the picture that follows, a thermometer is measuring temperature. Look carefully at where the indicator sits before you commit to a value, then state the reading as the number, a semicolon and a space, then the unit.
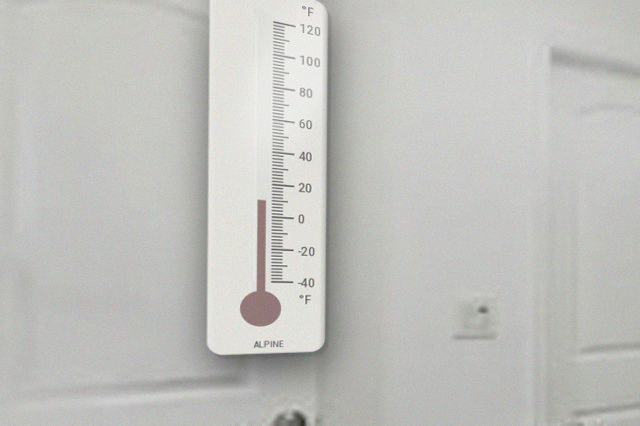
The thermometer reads 10; °F
